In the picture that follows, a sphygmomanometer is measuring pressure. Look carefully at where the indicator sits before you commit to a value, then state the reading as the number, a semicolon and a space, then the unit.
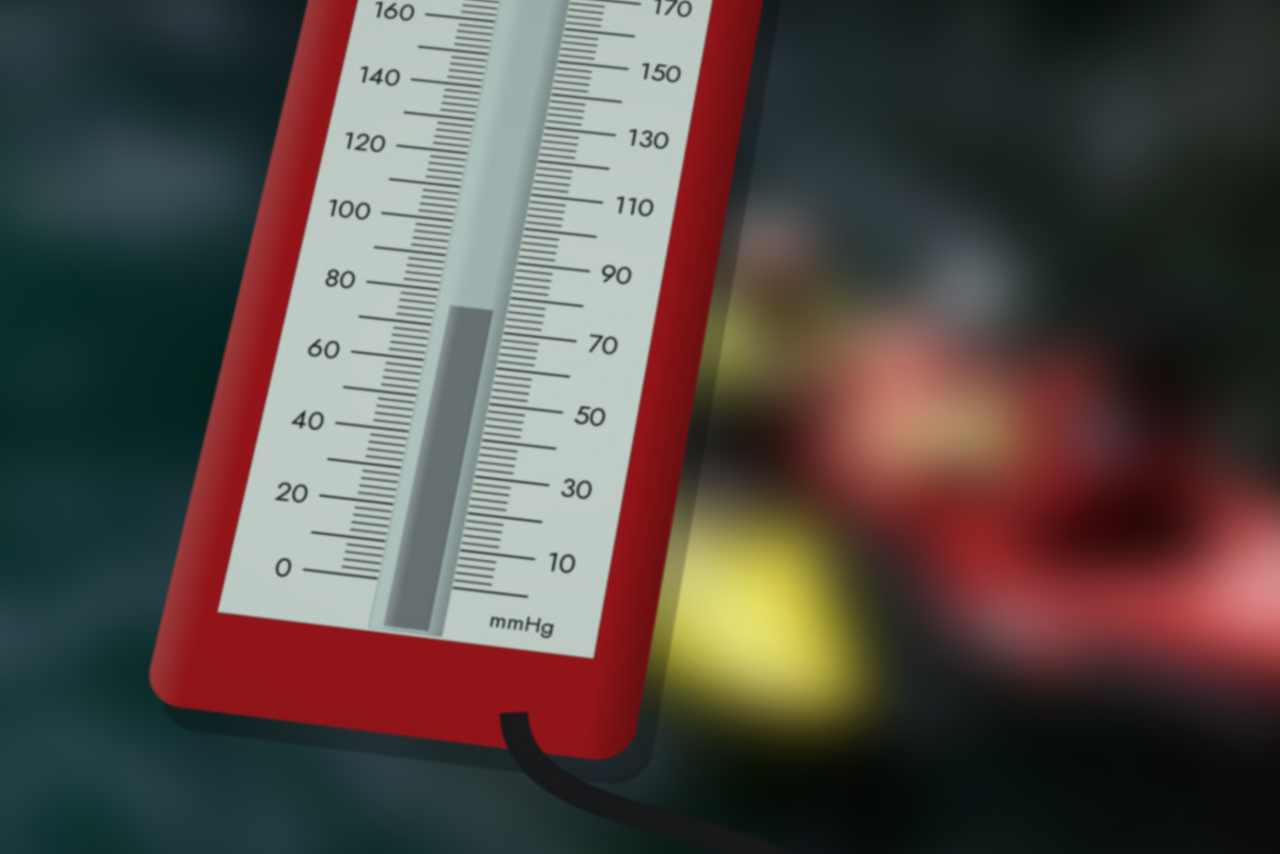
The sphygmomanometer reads 76; mmHg
